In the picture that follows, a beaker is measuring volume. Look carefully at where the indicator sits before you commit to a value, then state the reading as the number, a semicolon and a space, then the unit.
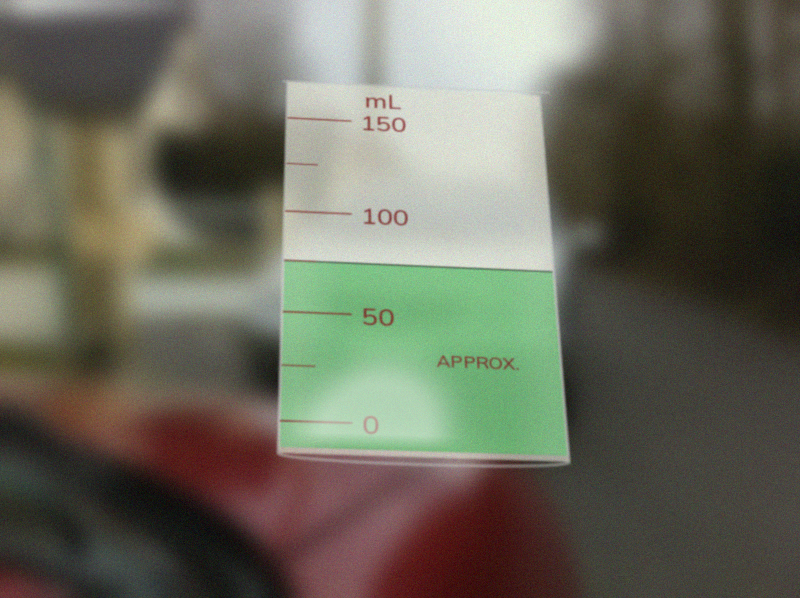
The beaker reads 75; mL
